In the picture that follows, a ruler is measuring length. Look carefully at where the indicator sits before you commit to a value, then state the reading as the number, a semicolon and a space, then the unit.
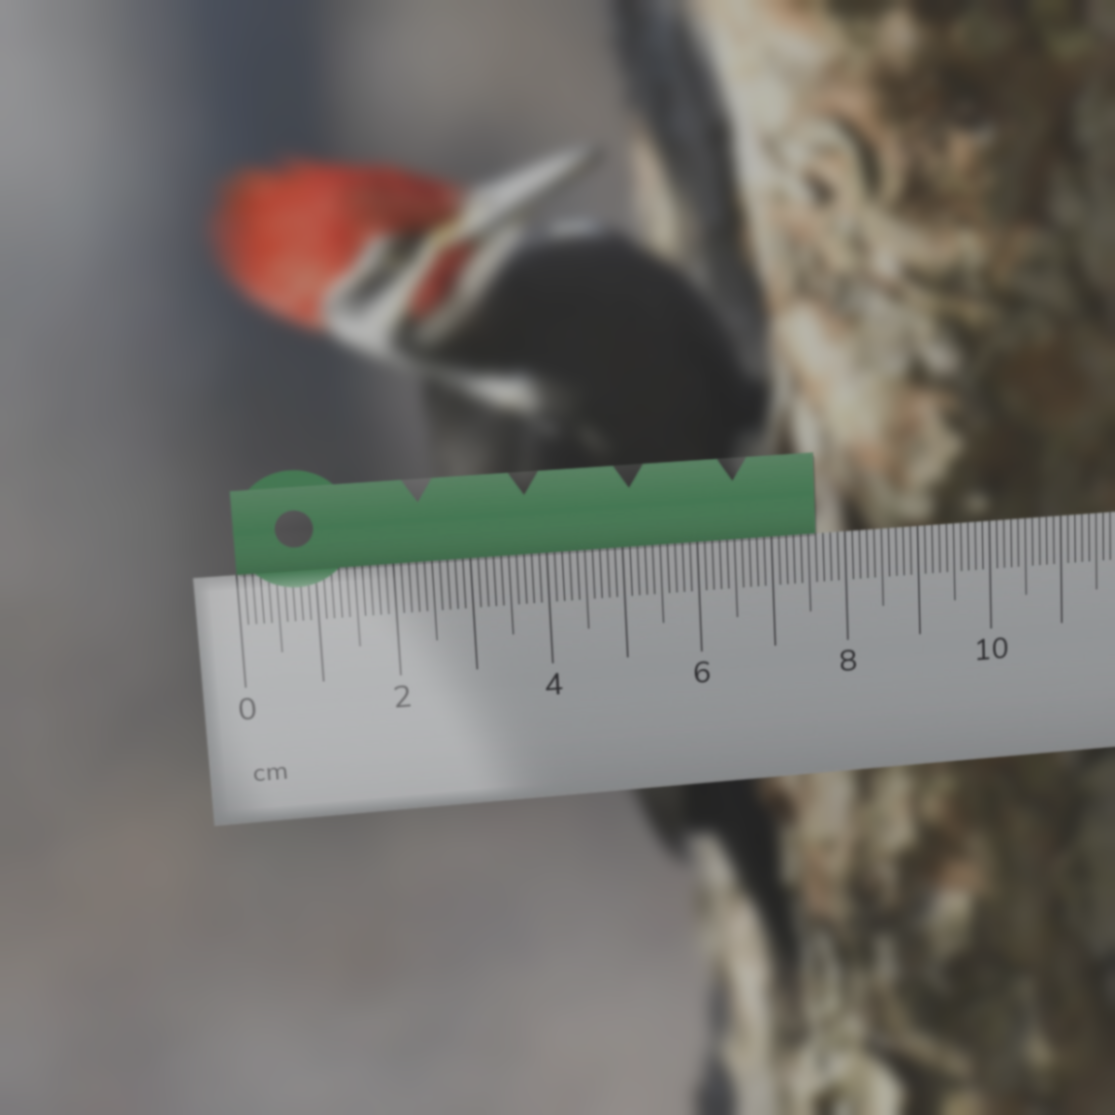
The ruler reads 7.6; cm
